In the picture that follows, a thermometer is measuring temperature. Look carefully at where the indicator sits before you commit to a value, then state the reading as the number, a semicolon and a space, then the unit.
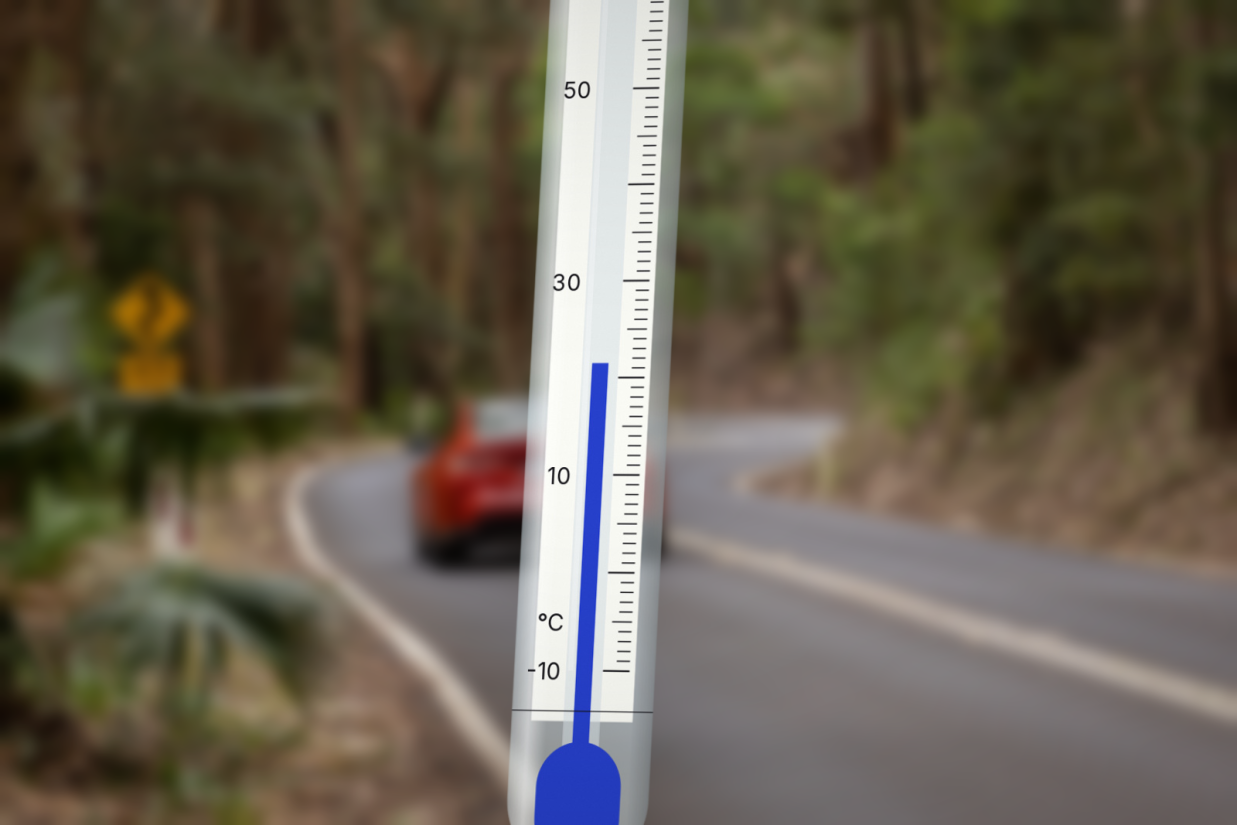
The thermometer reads 21.5; °C
